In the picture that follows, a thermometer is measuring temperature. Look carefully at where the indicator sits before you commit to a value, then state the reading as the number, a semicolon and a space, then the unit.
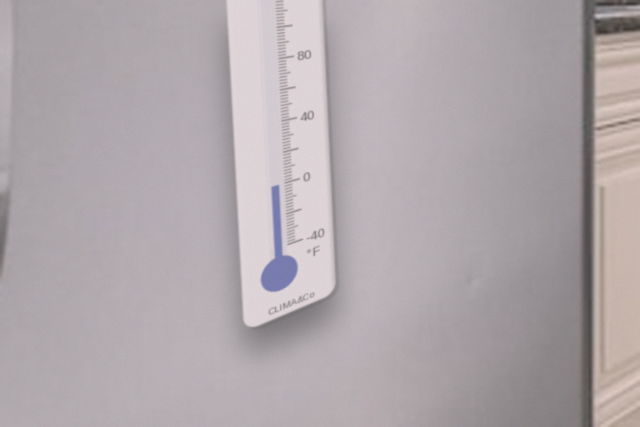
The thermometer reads 0; °F
